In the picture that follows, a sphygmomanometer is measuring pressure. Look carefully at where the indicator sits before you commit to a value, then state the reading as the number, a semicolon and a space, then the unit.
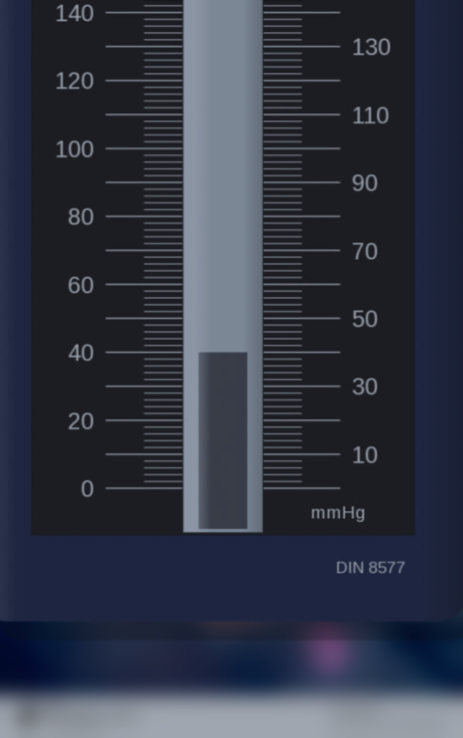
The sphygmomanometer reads 40; mmHg
